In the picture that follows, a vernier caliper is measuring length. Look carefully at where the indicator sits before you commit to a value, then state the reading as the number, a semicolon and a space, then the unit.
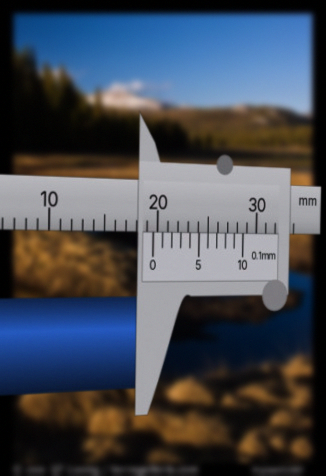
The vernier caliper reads 19.6; mm
